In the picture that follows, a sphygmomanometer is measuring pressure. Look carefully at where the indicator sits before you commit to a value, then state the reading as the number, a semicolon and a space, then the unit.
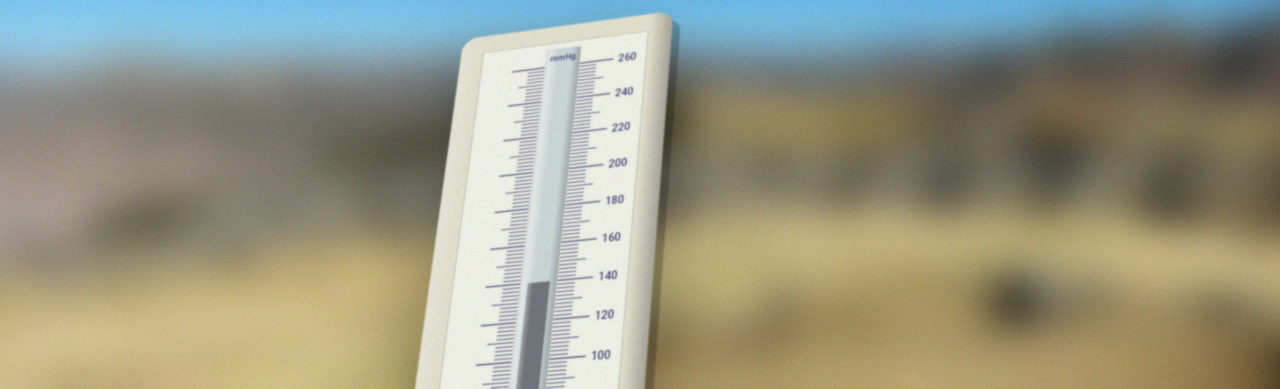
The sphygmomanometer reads 140; mmHg
